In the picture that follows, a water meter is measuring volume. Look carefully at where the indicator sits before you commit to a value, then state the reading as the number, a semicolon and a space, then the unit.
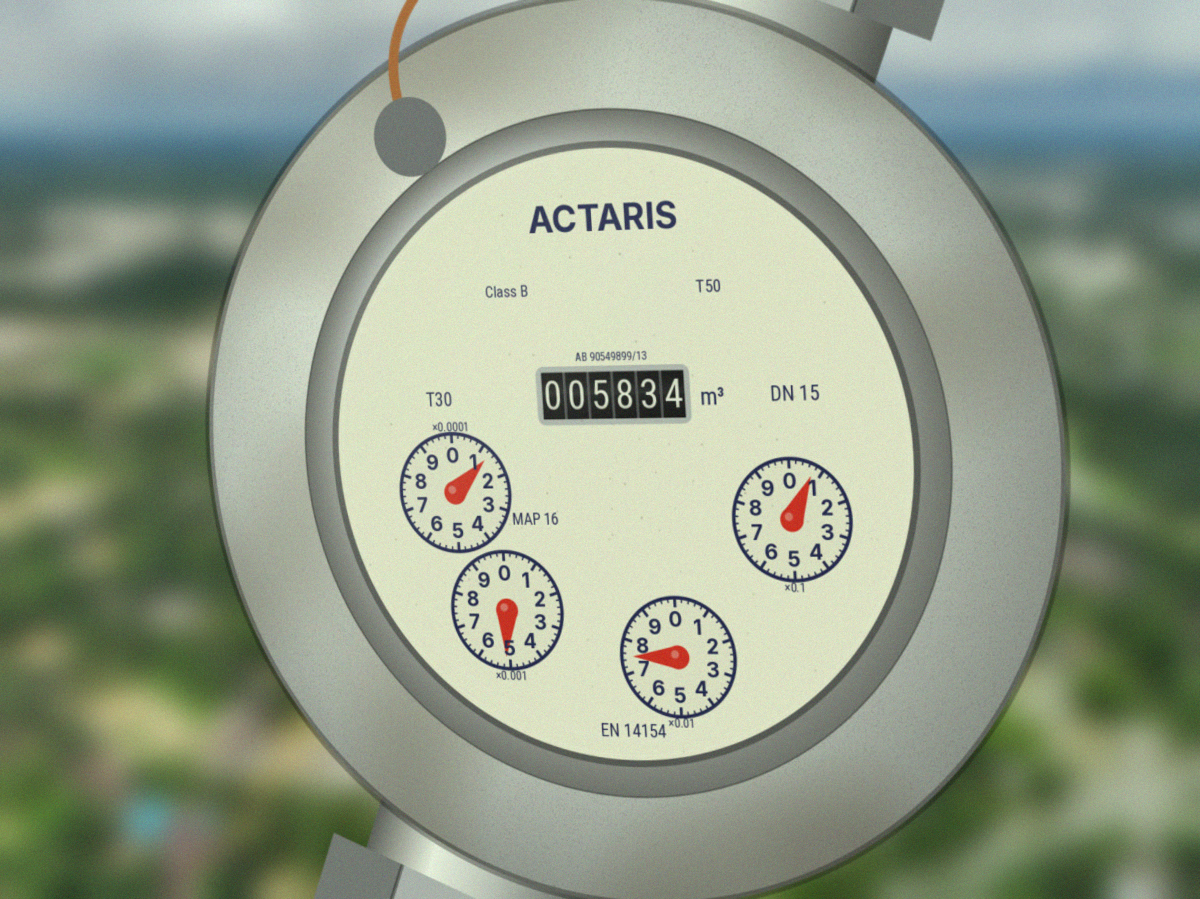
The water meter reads 5834.0751; m³
